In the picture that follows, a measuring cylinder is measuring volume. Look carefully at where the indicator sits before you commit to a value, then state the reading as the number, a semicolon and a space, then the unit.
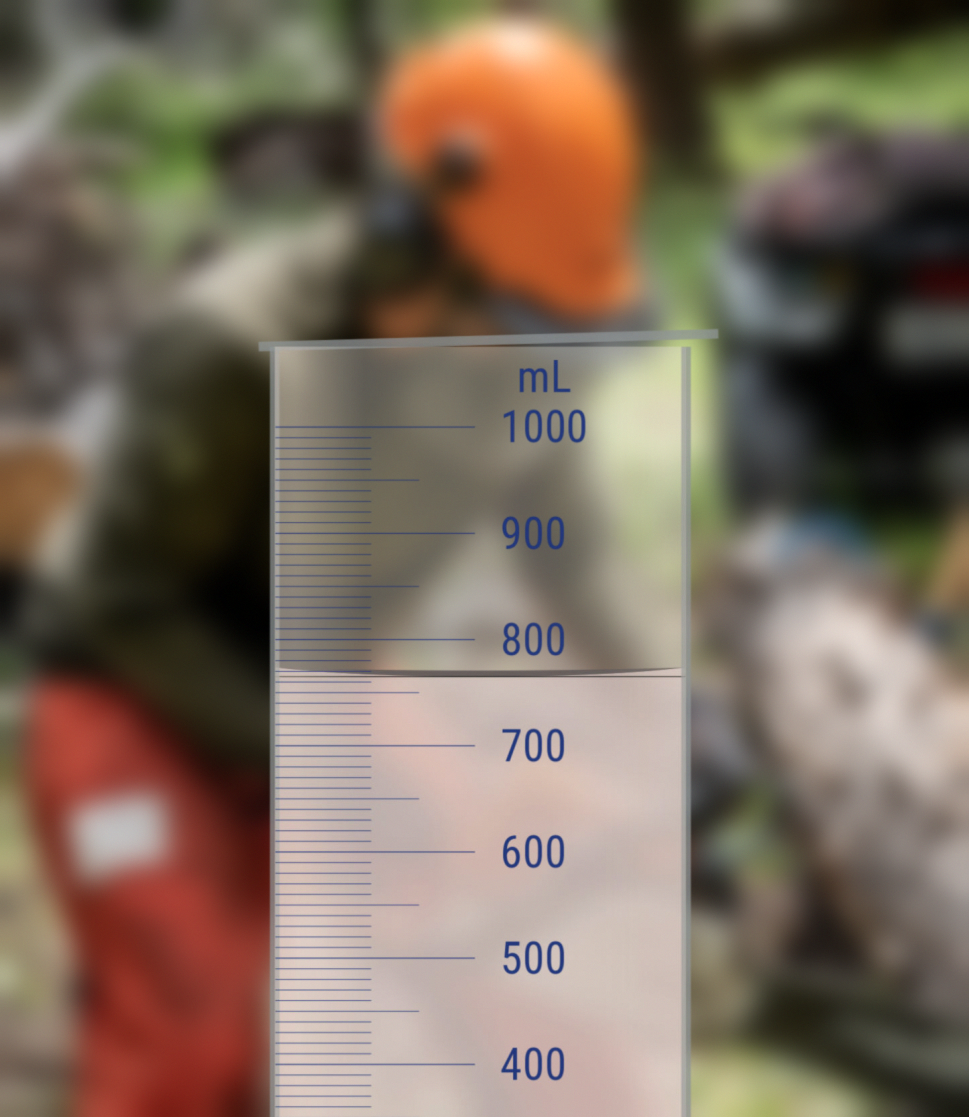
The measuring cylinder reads 765; mL
